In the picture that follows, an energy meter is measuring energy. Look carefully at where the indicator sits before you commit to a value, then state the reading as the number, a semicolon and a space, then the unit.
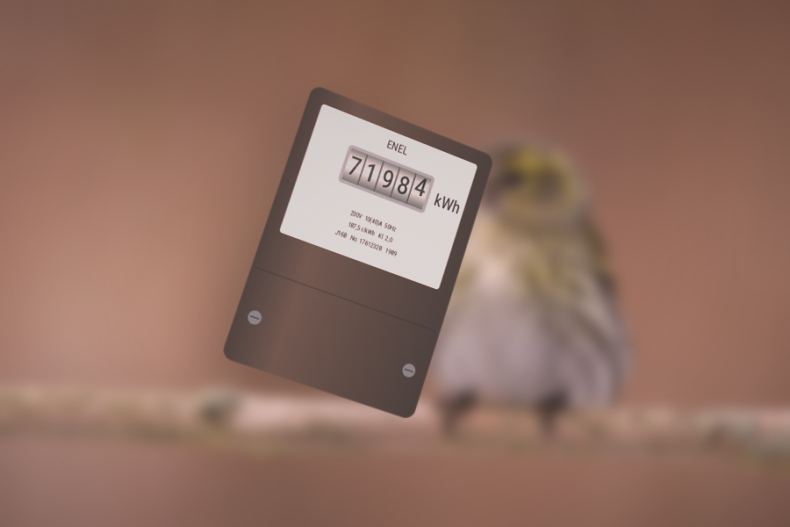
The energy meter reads 71984; kWh
